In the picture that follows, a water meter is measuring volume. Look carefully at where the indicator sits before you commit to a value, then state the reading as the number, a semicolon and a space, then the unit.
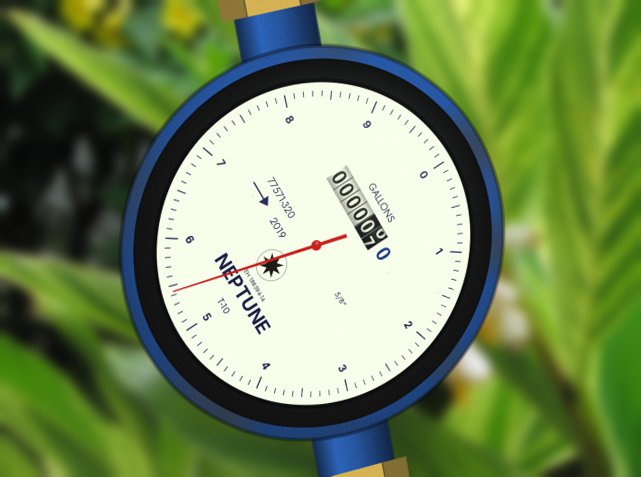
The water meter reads 65.4; gal
